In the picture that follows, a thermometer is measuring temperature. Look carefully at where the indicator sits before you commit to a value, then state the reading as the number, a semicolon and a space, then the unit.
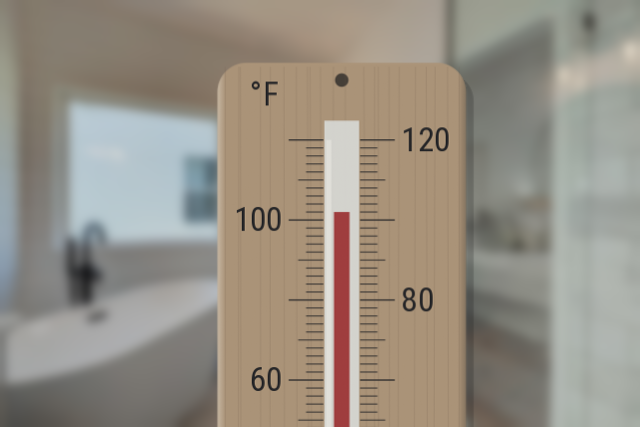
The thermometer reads 102; °F
